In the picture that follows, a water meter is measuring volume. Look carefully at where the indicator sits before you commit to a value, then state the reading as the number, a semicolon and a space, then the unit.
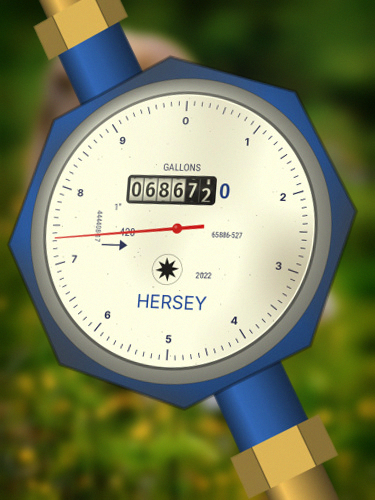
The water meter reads 686717.3; gal
